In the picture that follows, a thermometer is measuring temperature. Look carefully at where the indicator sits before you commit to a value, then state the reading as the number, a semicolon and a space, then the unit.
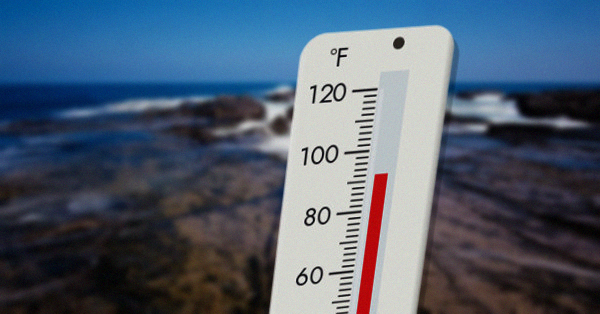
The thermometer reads 92; °F
